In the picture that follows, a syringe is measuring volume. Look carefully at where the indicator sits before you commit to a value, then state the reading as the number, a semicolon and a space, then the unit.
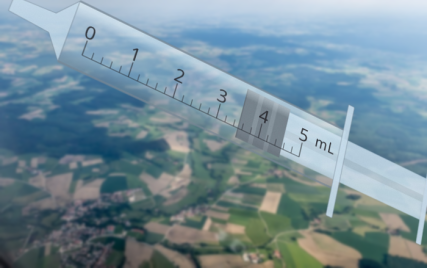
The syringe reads 3.5; mL
